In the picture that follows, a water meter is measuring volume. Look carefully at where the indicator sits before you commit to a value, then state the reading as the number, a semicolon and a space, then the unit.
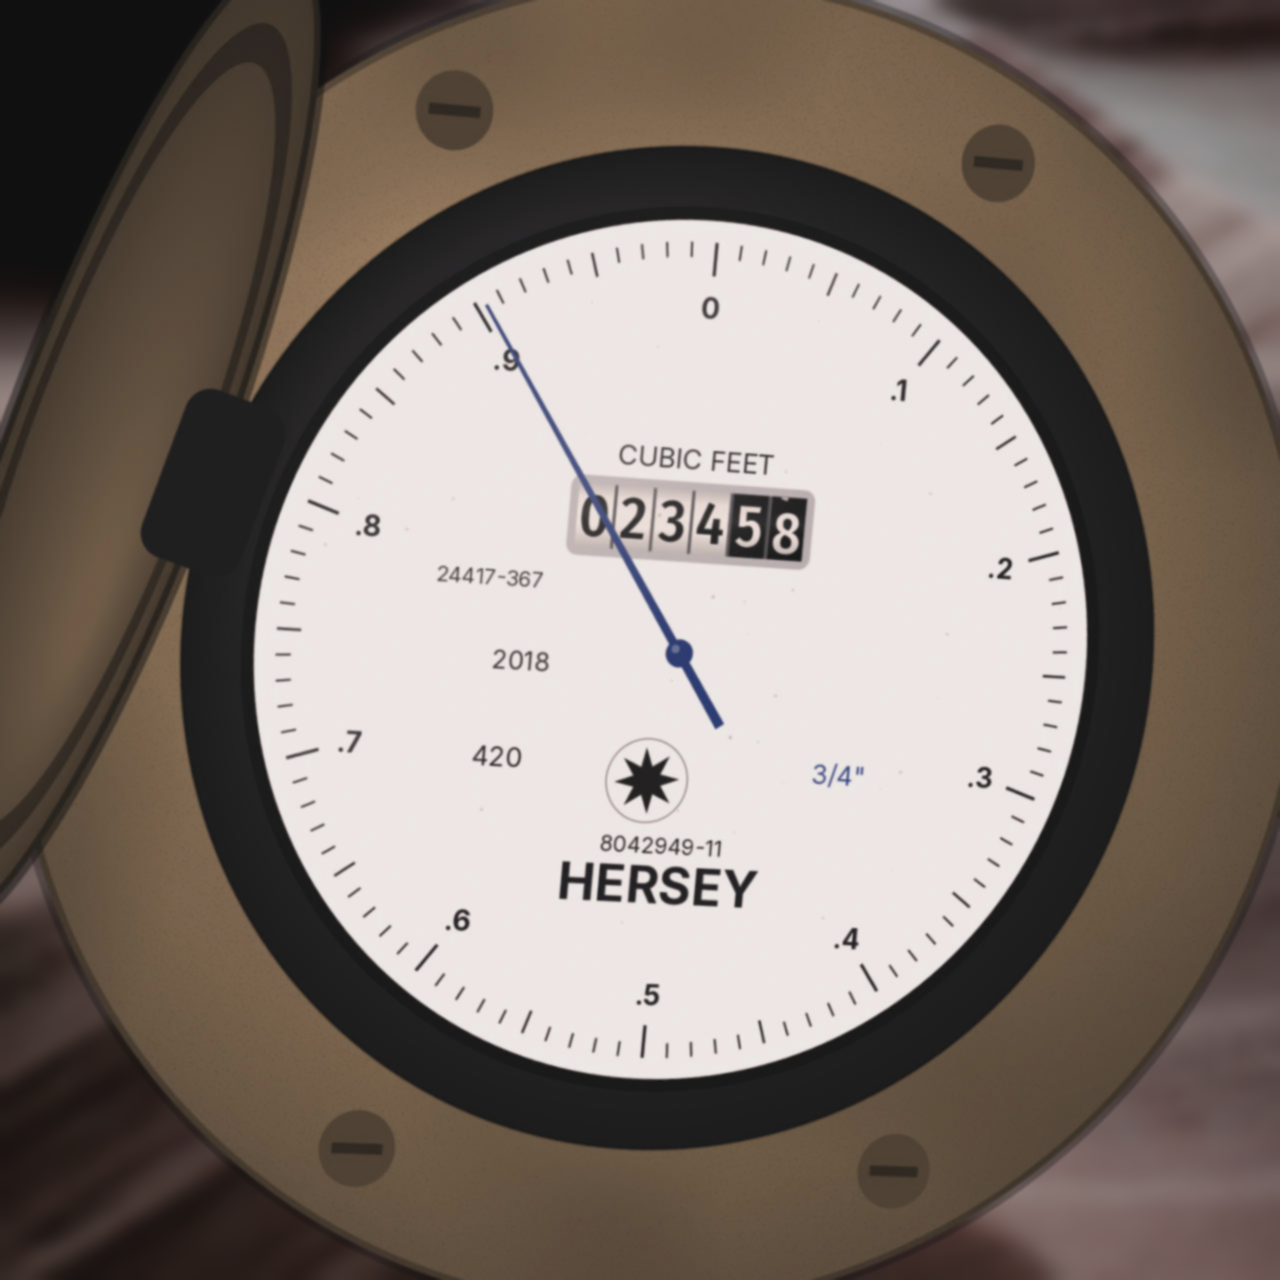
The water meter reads 23457.90; ft³
